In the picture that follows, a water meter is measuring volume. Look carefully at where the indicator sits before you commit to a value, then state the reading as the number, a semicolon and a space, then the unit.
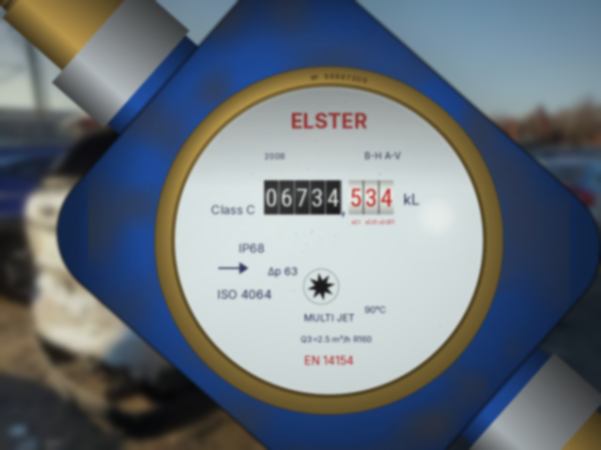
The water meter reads 6734.534; kL
